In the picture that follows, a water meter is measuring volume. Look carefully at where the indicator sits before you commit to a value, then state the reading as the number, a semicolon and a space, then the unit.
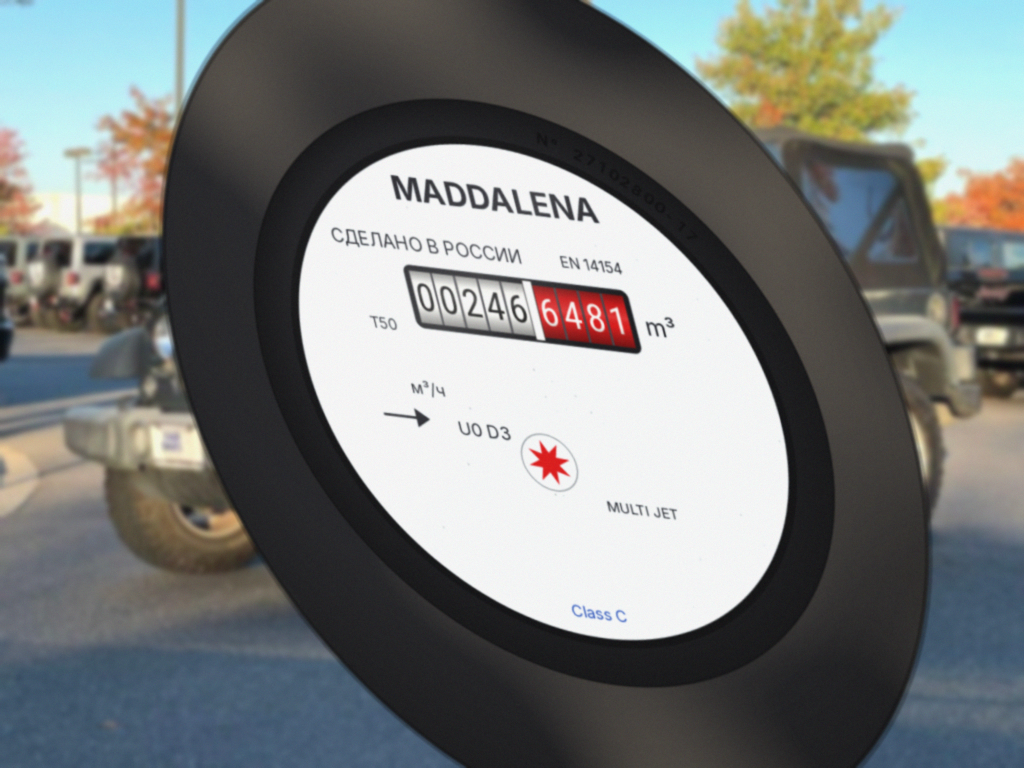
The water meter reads 246.6481; m³
